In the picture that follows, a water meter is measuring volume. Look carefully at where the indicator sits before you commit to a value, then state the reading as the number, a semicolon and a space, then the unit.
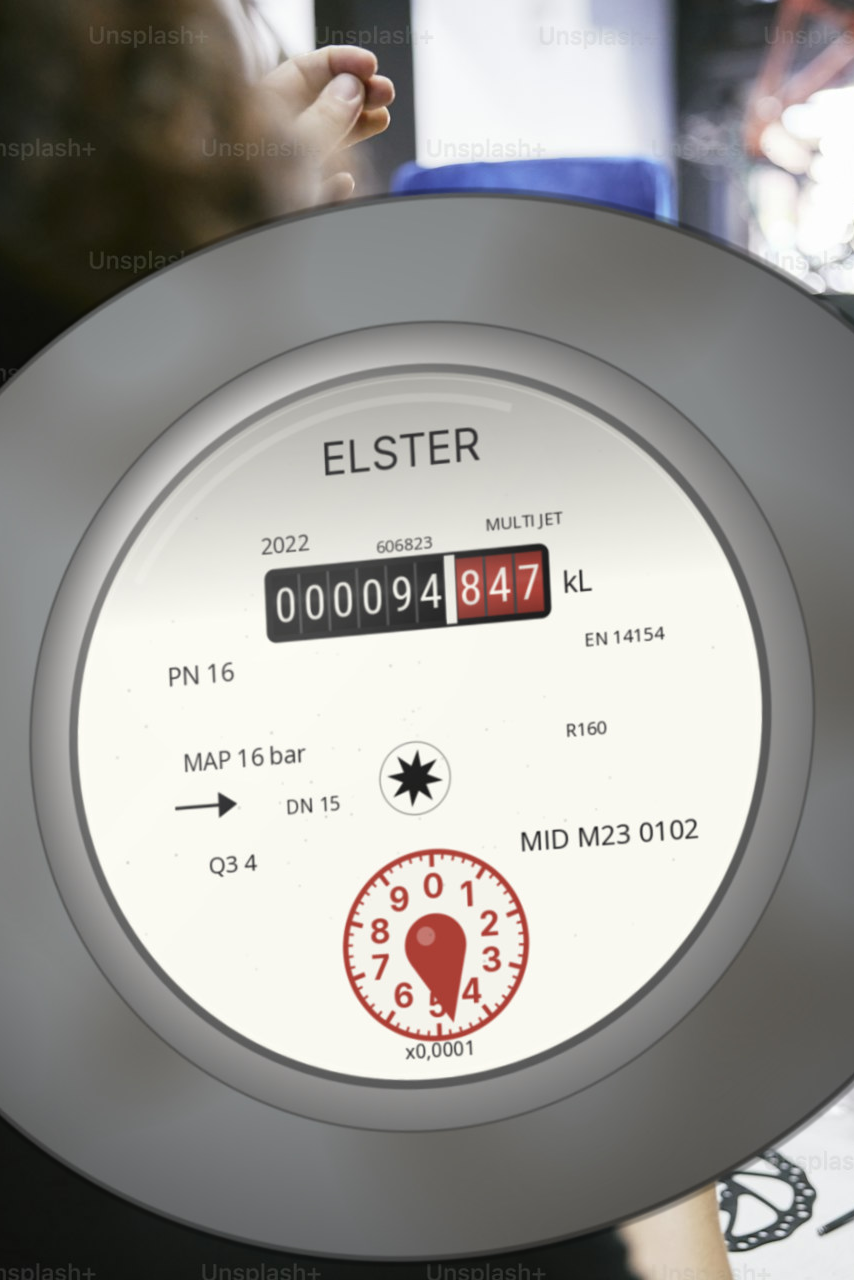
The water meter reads 94.8474; kL
